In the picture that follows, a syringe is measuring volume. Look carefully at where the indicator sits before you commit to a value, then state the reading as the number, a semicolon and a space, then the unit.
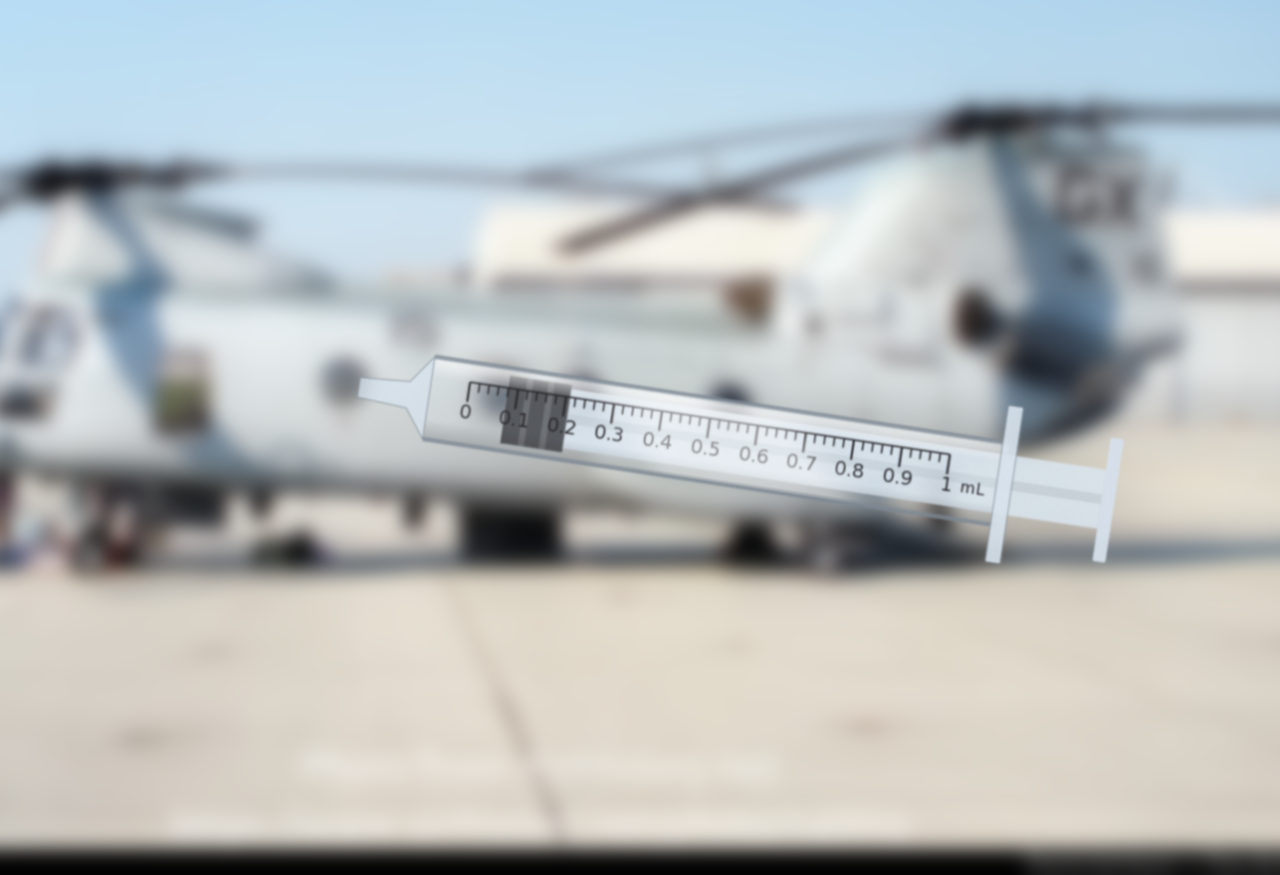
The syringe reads 0.08; mL
